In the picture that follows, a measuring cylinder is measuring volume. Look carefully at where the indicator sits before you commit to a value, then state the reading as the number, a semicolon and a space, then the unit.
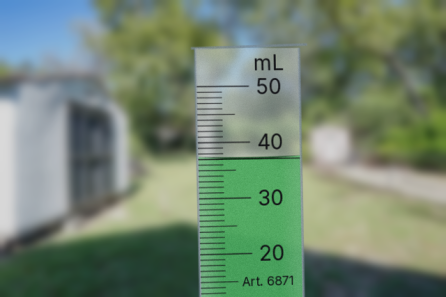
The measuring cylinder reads 37; mL
